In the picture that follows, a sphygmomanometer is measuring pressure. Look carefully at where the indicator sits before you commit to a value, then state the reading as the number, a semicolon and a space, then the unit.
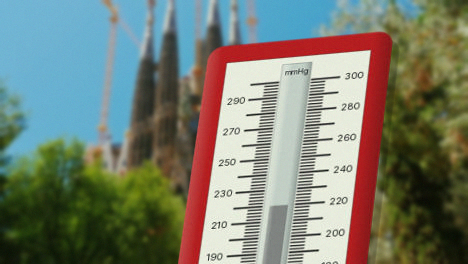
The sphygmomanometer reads 220; mmHg
